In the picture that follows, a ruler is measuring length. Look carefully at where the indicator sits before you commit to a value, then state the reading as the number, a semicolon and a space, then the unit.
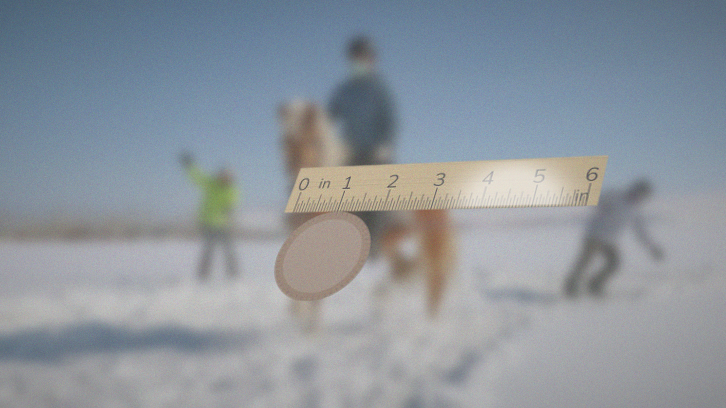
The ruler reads 2; in
